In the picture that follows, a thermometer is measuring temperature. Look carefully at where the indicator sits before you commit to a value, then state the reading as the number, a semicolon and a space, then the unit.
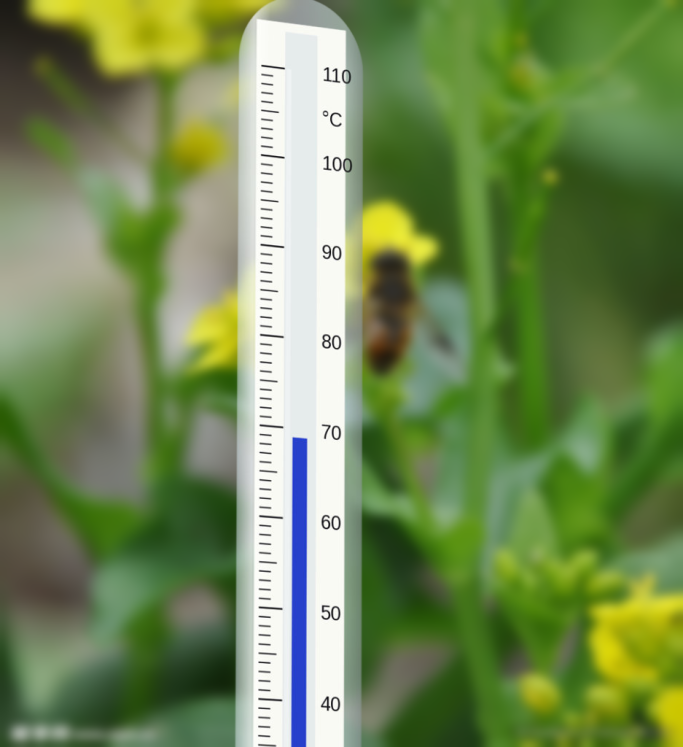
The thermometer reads 69; °C
